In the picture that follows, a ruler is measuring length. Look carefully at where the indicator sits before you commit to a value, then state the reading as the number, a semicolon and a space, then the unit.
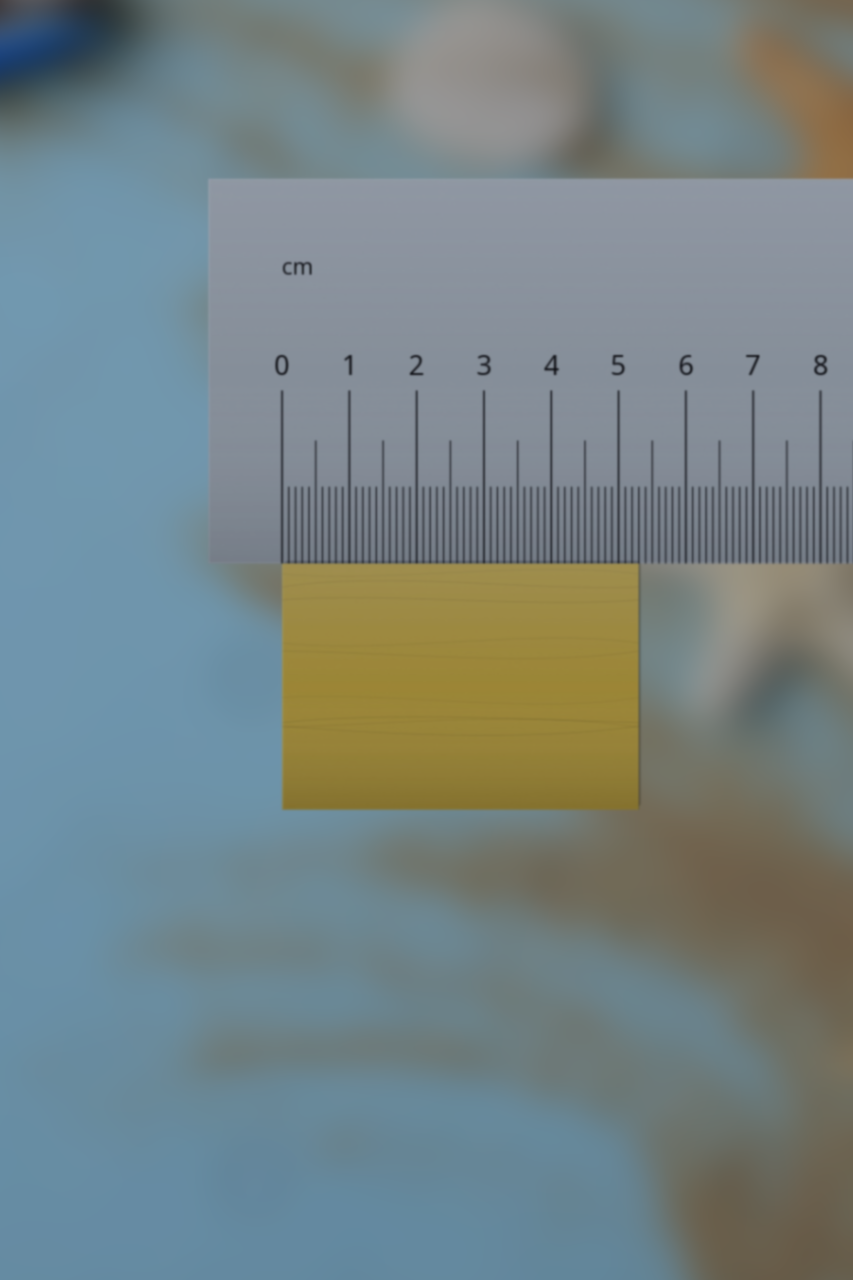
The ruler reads 5.3; cm
